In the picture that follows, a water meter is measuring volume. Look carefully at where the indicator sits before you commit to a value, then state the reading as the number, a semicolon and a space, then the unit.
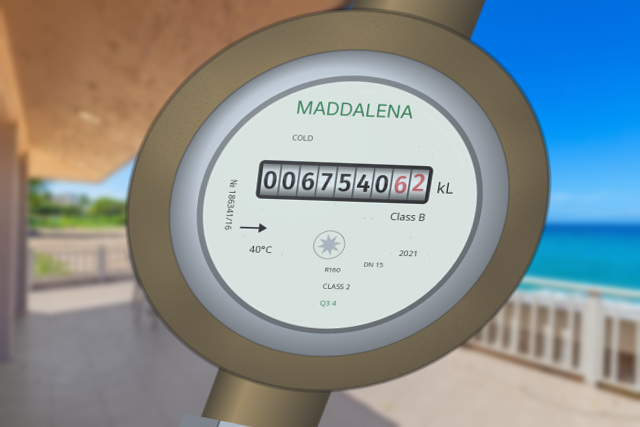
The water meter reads 67540.62; kL
